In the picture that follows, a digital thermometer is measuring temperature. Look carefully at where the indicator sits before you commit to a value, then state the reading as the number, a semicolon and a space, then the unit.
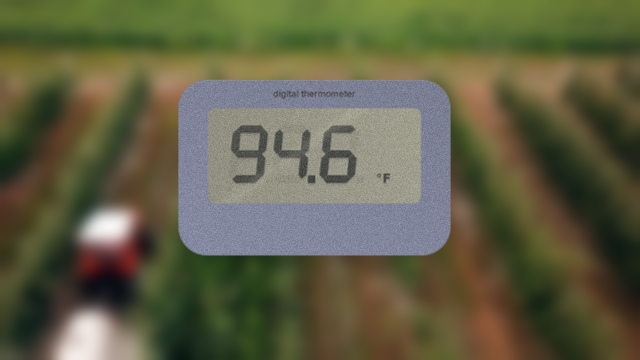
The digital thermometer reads 94.6; °F
